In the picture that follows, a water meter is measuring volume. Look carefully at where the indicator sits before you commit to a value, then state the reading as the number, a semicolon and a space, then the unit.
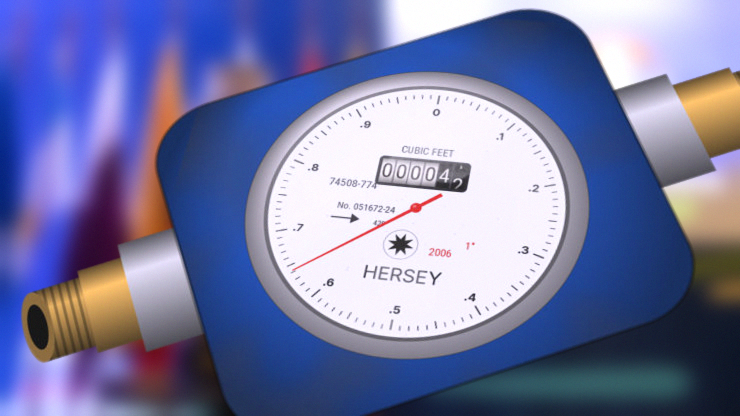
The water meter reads 41.64; ft³
